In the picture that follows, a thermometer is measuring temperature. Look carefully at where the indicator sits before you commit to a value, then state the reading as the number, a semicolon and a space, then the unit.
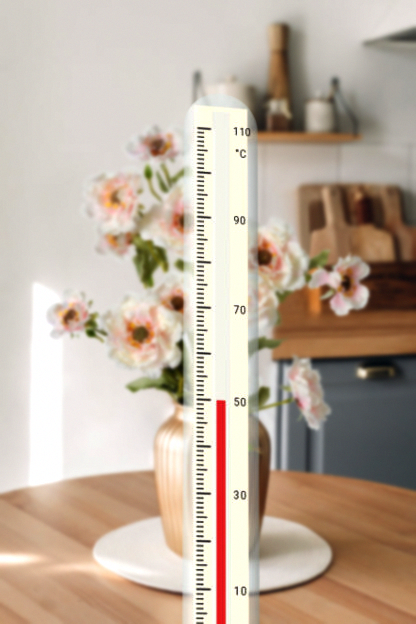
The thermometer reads 50; °C
